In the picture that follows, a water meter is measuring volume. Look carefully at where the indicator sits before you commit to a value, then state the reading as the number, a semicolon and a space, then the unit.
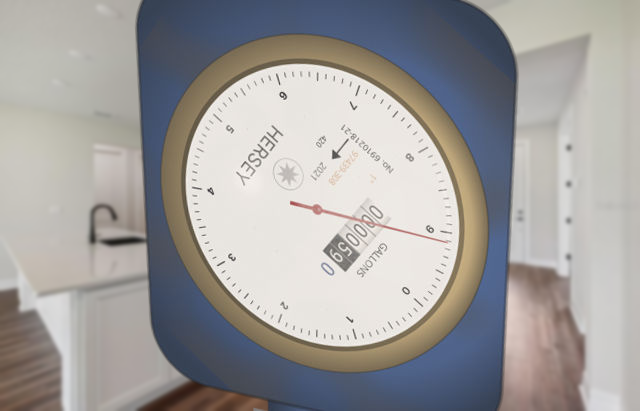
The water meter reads 589.1; gal
